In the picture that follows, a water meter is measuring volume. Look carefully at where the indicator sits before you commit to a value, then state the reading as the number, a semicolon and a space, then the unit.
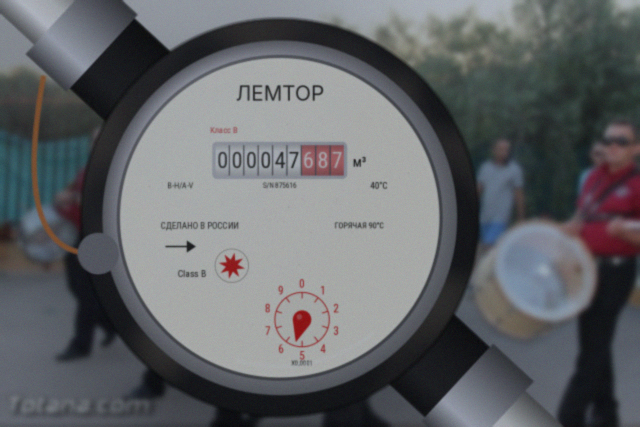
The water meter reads 47.6875; m³
